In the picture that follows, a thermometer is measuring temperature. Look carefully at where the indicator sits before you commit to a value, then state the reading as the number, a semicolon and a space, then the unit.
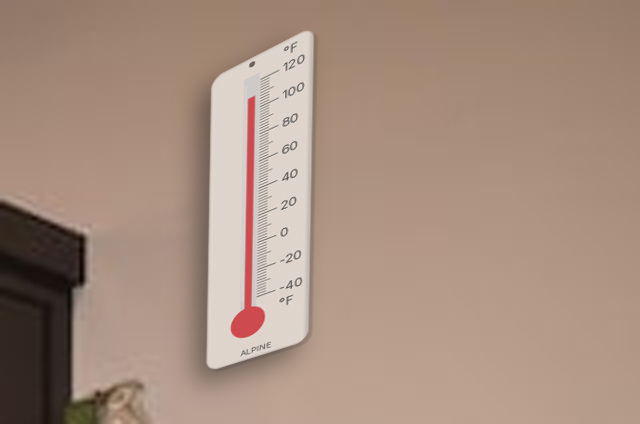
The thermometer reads 110; °F
